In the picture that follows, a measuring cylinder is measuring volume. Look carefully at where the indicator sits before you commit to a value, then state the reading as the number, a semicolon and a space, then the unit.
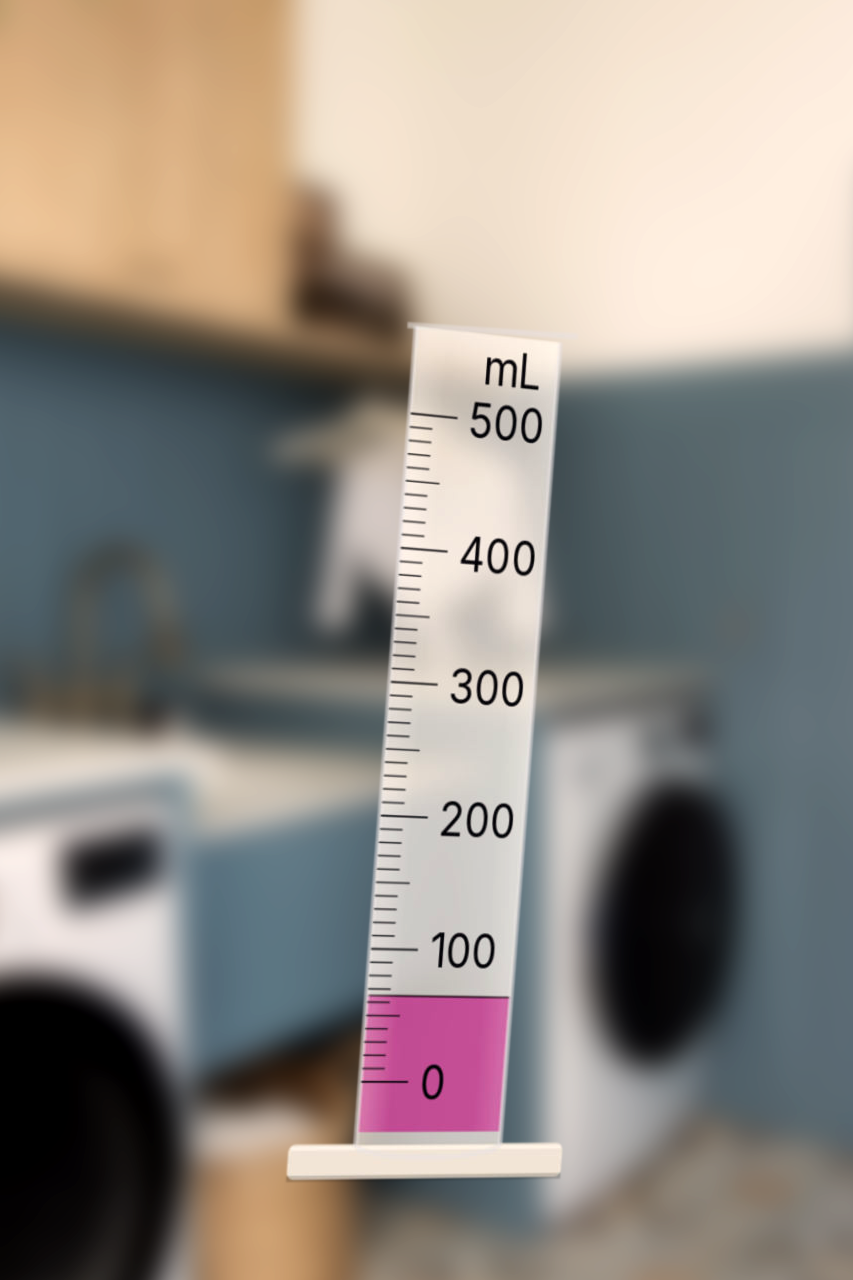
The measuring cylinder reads 65; mL
